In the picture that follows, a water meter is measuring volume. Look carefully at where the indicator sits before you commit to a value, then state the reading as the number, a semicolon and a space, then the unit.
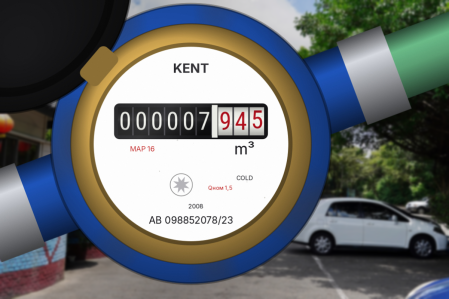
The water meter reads 7.945; m³
